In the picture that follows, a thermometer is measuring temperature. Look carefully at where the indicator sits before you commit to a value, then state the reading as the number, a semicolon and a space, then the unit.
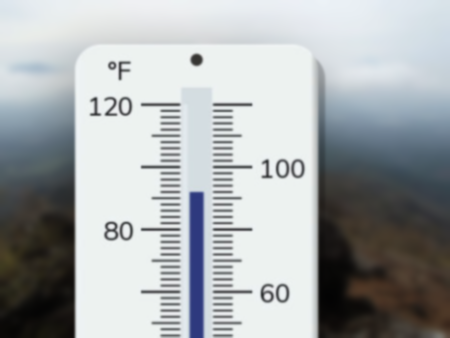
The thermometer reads 92; °F
